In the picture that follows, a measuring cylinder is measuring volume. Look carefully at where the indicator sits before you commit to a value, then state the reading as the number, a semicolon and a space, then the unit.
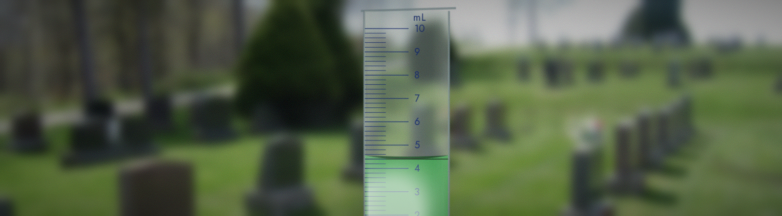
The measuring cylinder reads 4.4; mL
